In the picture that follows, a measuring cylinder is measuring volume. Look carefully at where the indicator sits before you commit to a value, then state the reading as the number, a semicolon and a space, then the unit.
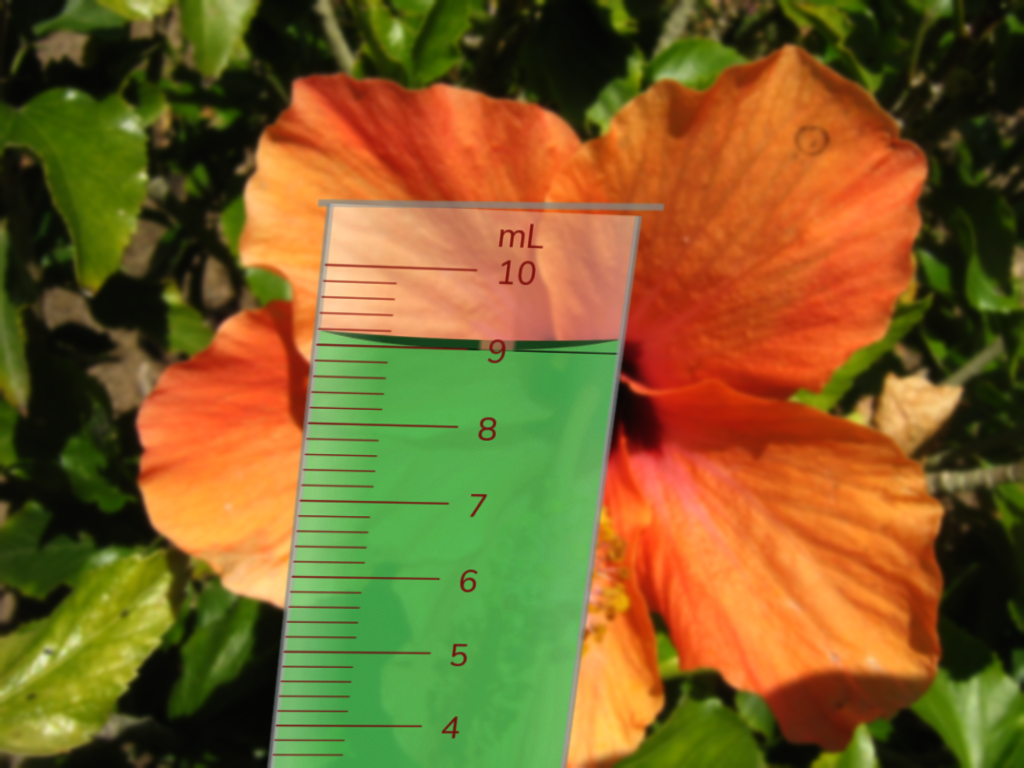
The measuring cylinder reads 9; mL
